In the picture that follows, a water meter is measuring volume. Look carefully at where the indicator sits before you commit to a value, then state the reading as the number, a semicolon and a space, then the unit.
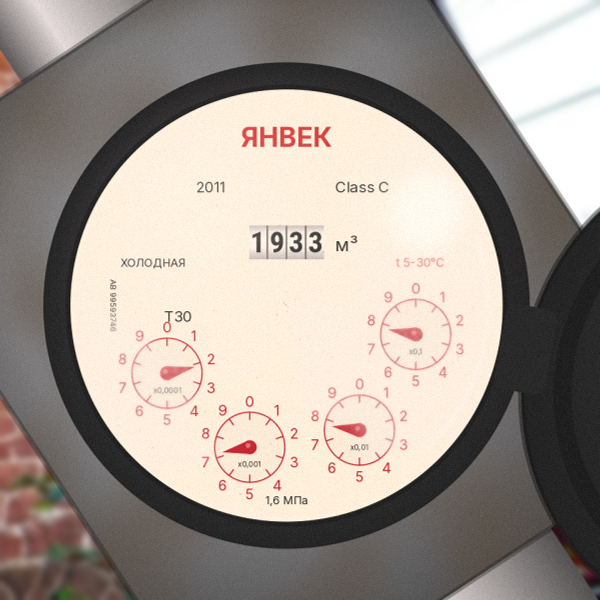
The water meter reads 1933.7772; m³
